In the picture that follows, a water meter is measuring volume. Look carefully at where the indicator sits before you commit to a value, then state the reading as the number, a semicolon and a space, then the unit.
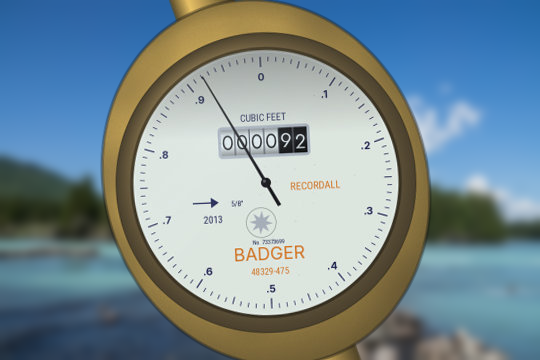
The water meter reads 91.92; ft³
